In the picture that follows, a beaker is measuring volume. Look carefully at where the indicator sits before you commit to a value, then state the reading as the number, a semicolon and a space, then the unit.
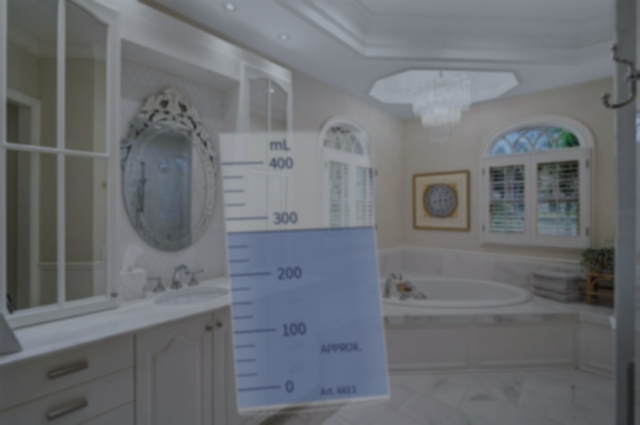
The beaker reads 275; mL
